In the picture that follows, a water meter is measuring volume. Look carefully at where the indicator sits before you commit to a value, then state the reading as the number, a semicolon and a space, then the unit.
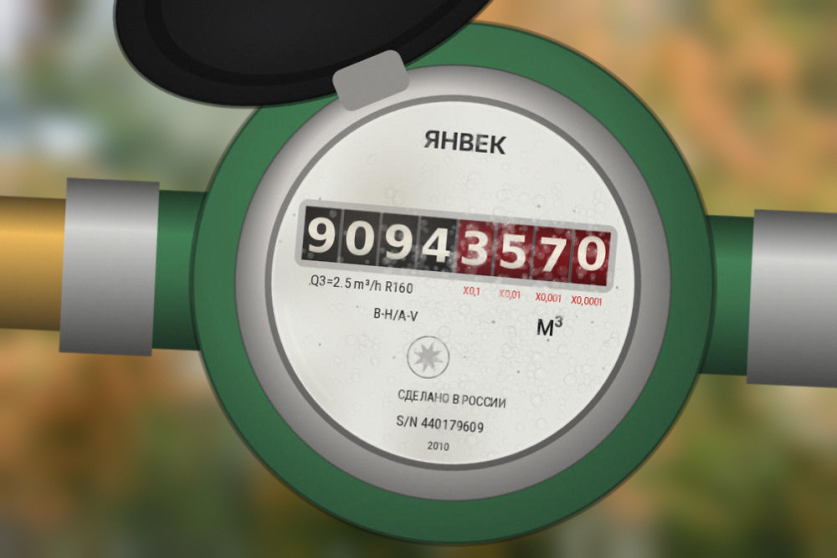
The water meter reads 9094.3570; m³
